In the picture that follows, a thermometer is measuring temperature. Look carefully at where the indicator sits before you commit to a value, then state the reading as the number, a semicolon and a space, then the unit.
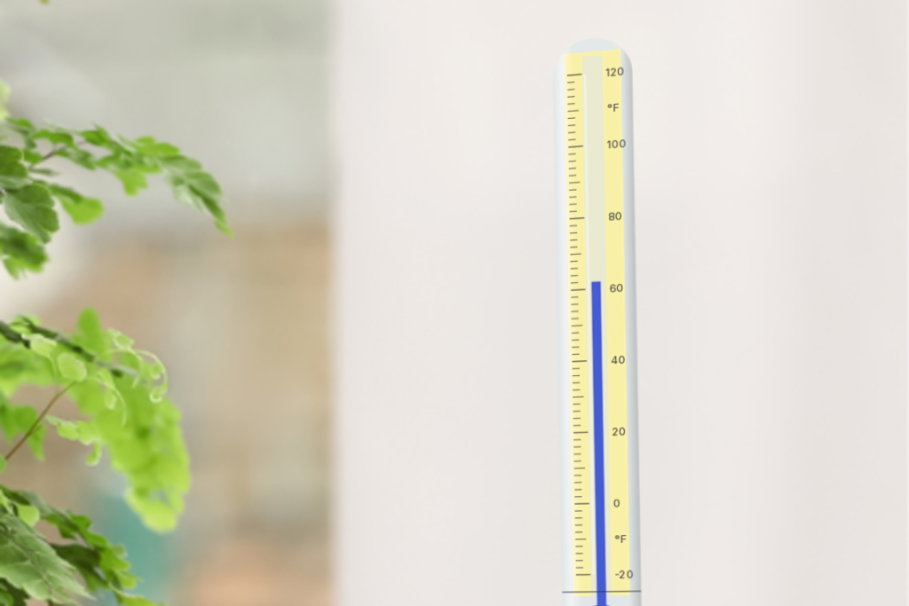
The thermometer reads 62; °F
